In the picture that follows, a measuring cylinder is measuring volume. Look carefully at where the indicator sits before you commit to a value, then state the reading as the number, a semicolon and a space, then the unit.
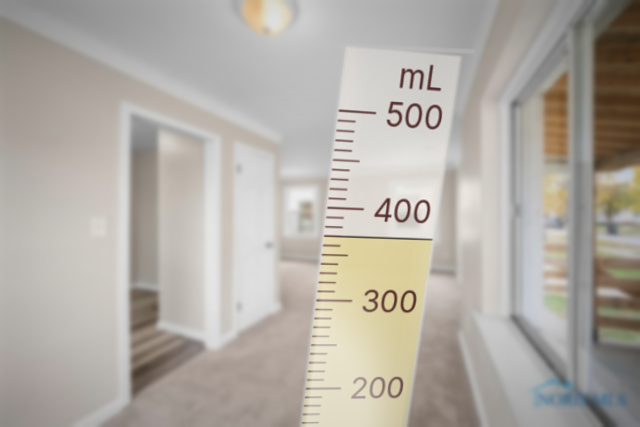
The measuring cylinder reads 370; mL
